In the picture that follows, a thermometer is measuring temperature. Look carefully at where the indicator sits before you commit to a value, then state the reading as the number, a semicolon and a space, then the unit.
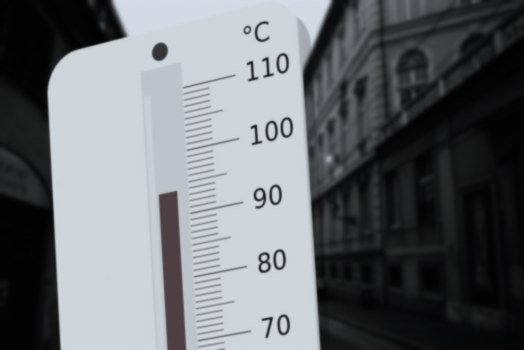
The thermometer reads 94; °C
